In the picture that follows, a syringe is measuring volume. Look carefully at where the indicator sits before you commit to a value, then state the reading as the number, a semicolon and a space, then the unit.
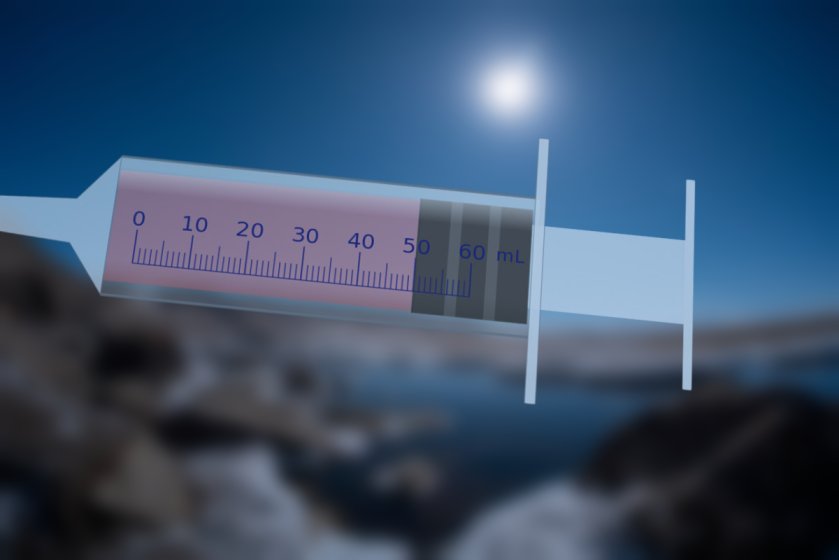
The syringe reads 50; mL
